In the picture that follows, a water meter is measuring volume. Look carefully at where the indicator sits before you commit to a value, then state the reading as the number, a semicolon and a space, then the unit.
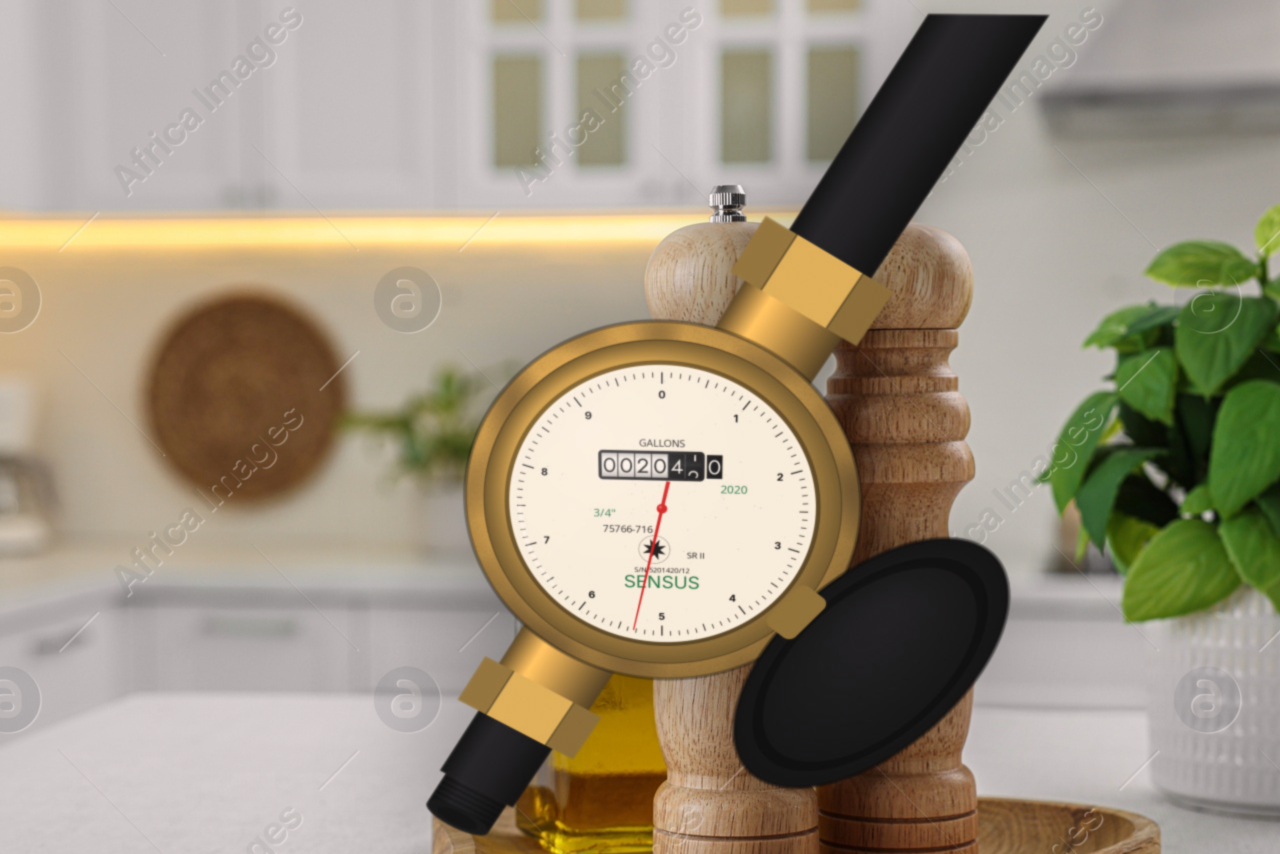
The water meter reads 20415.3; gal
